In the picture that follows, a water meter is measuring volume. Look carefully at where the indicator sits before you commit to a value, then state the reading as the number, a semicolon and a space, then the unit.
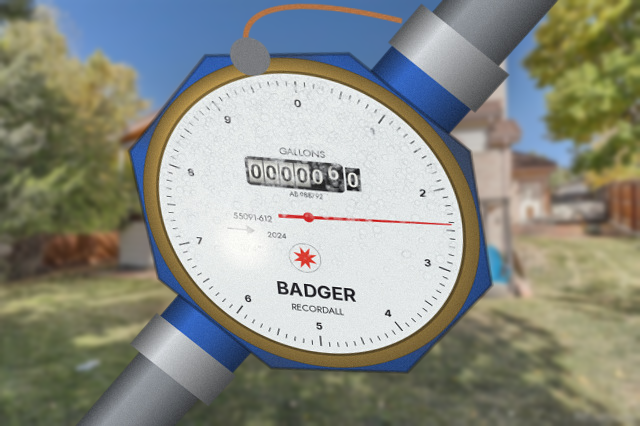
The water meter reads 62.4; gal
